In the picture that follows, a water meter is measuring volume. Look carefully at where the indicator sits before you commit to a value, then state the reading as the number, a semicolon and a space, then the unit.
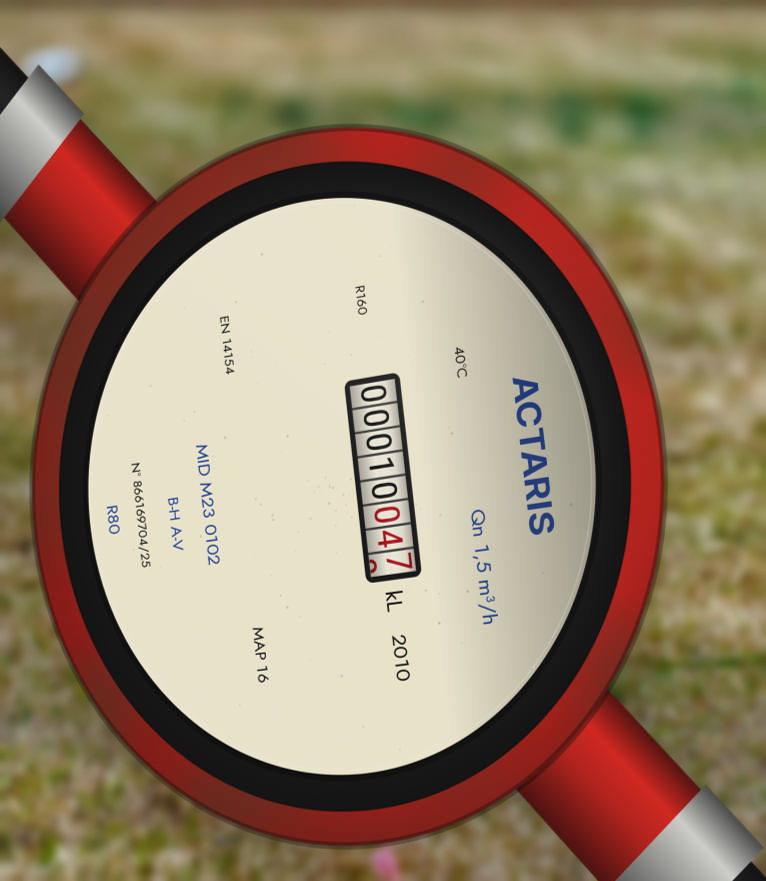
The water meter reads 10.047; kL
